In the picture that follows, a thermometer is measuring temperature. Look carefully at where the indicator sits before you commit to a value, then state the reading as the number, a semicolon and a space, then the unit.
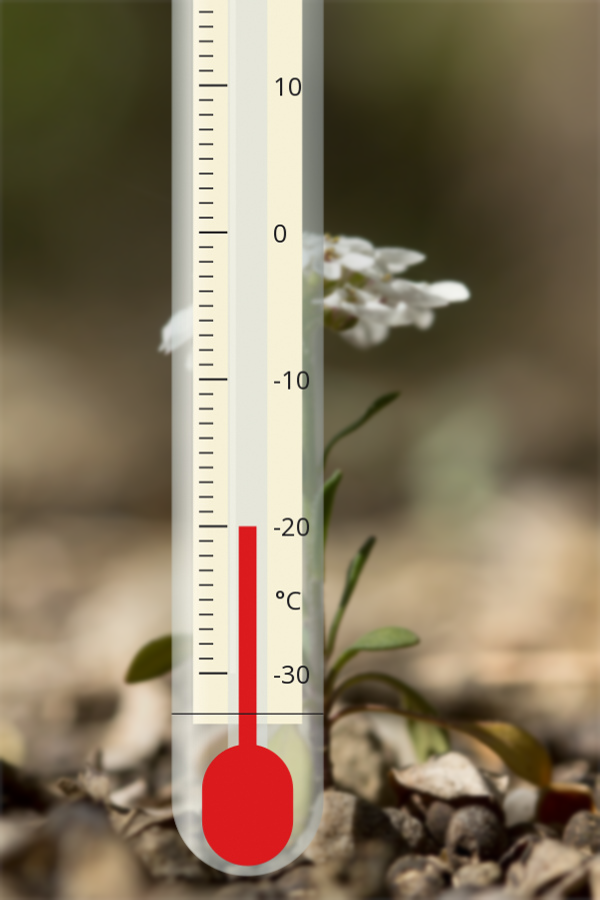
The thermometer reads -20; °C
